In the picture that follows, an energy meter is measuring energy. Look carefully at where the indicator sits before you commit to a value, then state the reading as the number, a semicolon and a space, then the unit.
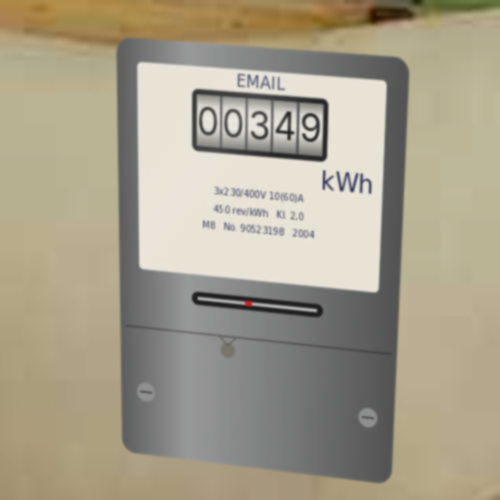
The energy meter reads 349; kWh
